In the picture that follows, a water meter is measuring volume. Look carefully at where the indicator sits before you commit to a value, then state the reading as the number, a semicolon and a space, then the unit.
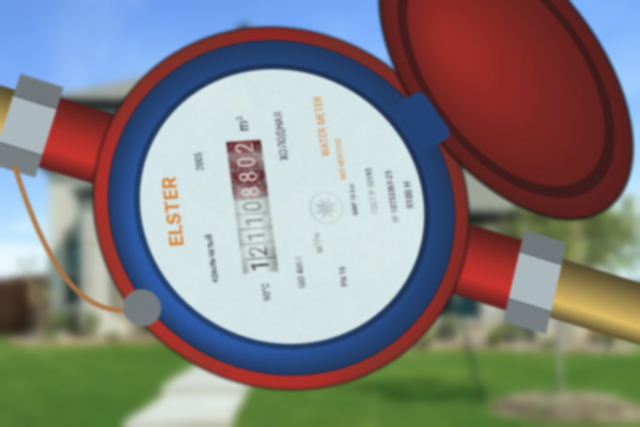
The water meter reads 12110.8802; m³
